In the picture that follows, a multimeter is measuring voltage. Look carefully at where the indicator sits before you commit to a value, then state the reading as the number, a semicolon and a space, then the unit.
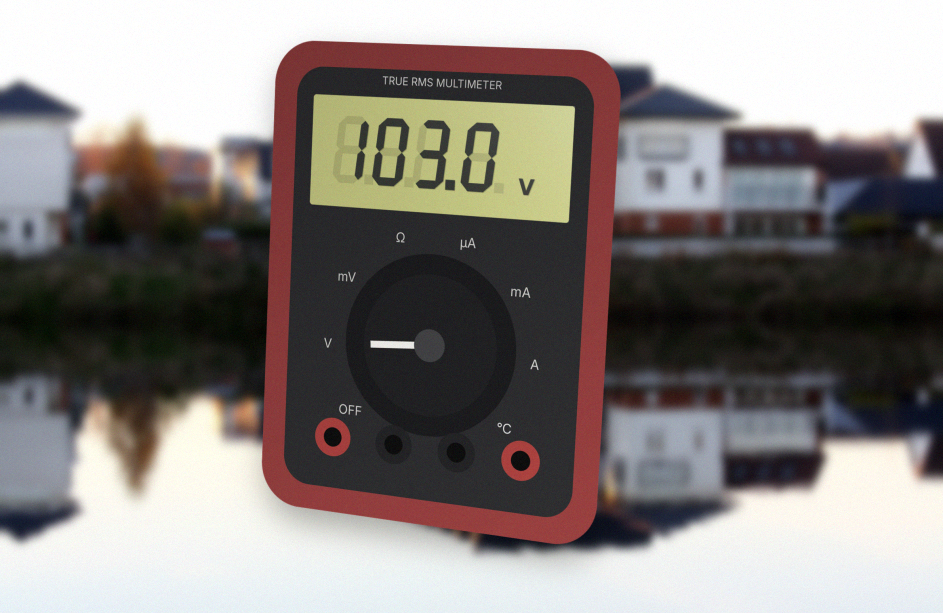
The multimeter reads 103.0; V
